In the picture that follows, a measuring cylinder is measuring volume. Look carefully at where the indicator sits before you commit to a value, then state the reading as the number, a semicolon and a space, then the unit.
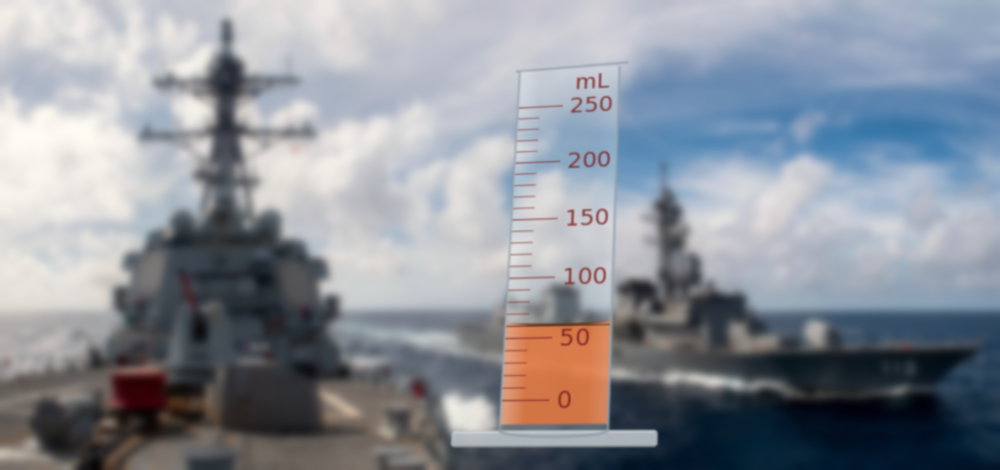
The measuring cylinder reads 60; mL
